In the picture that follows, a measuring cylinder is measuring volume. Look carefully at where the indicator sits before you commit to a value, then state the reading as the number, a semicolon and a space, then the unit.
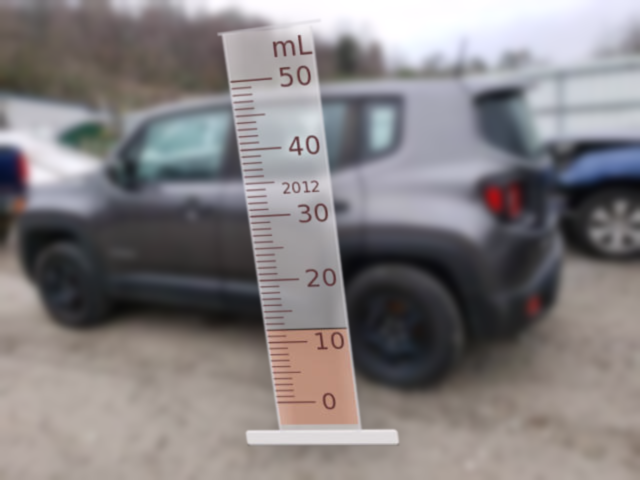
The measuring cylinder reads 12; mL
